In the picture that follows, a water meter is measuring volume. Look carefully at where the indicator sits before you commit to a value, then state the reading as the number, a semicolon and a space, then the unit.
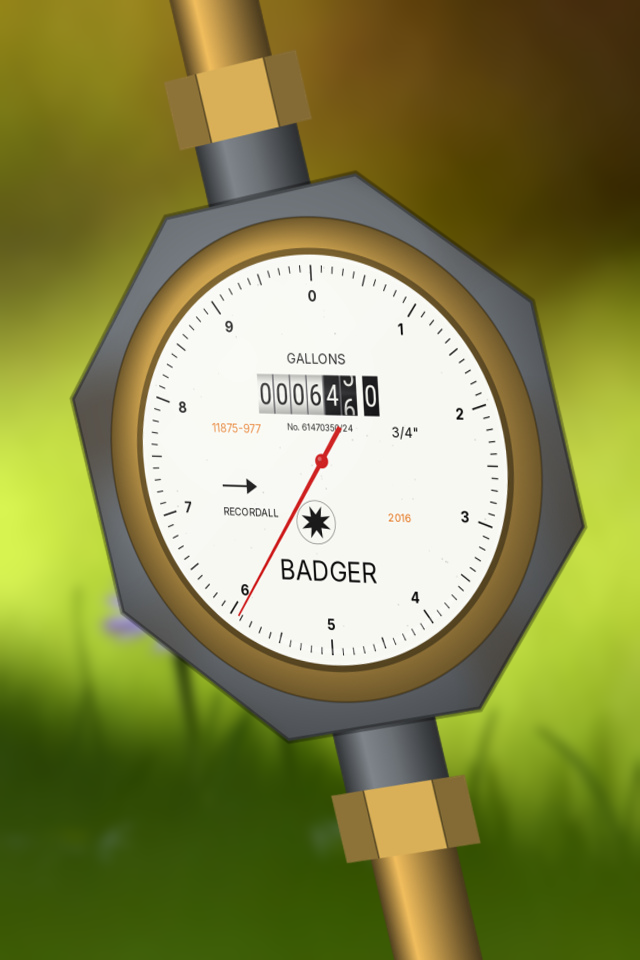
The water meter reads 6455.9; gal
